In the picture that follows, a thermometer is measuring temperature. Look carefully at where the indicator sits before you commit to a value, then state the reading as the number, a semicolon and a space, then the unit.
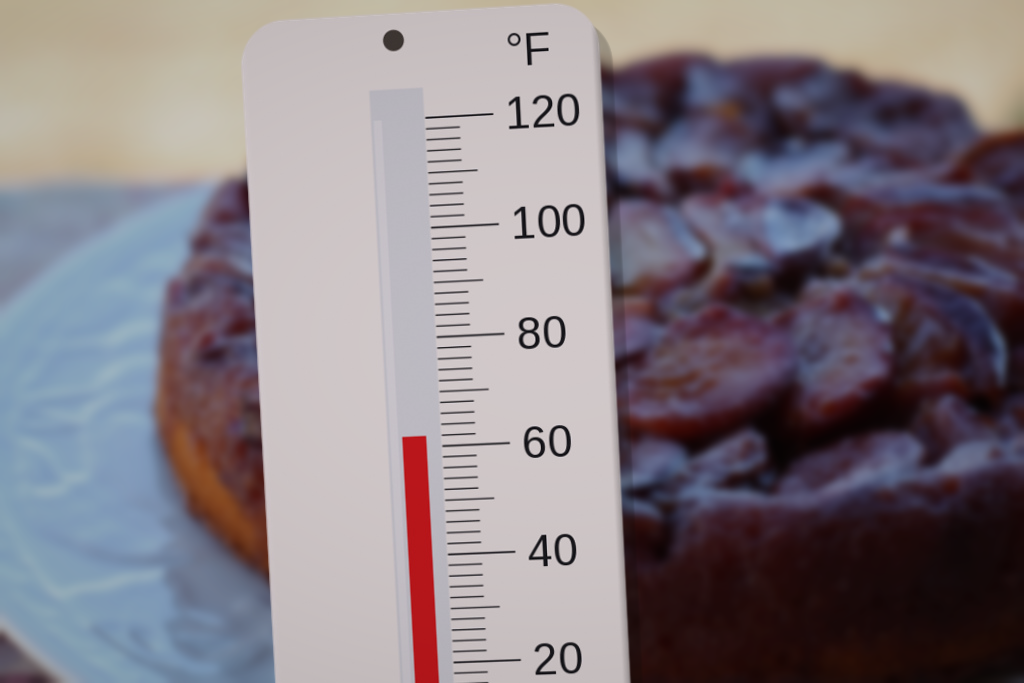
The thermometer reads 62; °F
